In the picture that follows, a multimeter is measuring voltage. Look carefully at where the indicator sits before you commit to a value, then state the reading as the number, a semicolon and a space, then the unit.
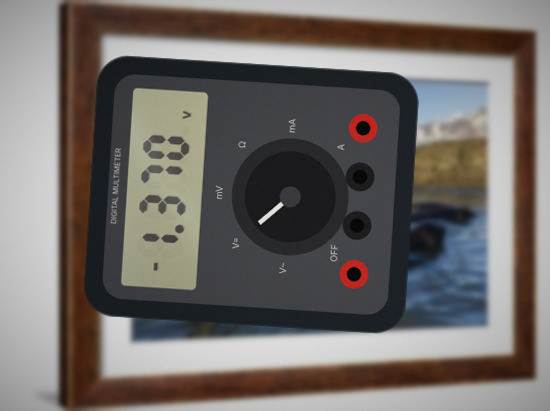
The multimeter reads -1.370; V
